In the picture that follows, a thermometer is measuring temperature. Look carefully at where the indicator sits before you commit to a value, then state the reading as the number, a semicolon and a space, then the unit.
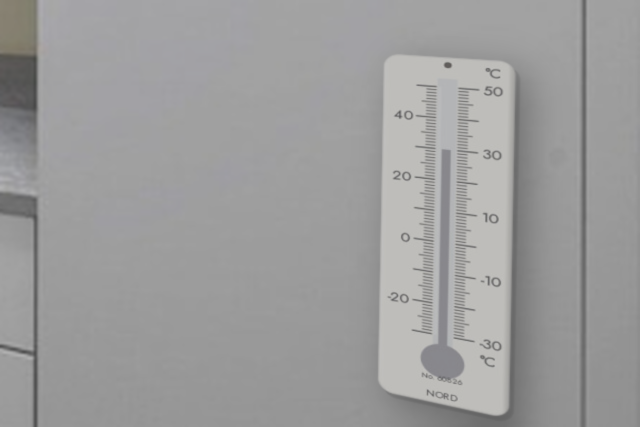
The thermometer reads 30; °C
